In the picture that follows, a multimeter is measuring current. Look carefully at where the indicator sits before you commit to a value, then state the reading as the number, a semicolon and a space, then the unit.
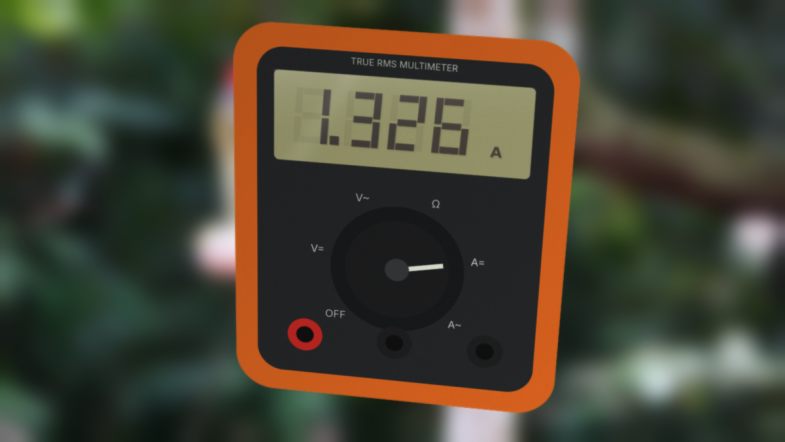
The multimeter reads 1.326; A
